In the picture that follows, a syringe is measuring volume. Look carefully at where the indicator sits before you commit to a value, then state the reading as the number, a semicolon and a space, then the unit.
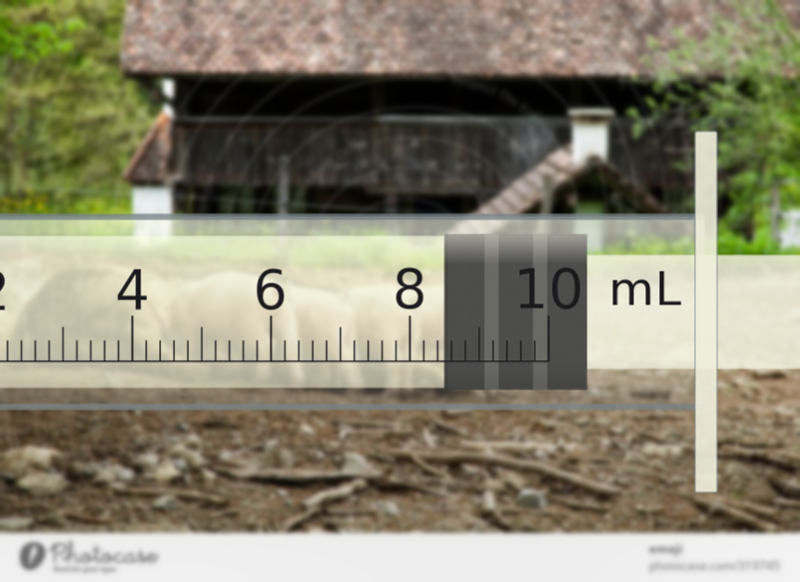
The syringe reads 8.5; mL
